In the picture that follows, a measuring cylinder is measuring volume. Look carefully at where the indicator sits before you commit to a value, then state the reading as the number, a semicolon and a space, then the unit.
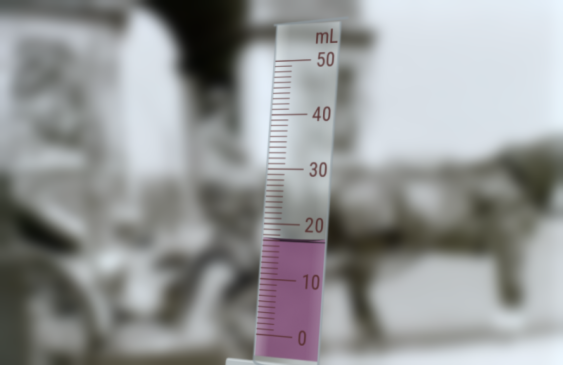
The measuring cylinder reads 17; mL
